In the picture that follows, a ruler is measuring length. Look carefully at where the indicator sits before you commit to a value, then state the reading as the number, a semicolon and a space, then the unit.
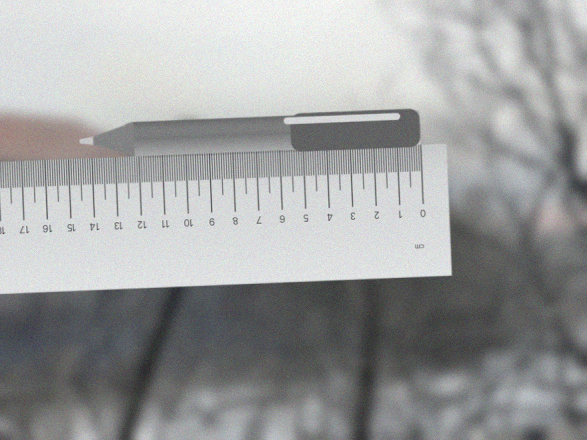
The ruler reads 14.5; cm
